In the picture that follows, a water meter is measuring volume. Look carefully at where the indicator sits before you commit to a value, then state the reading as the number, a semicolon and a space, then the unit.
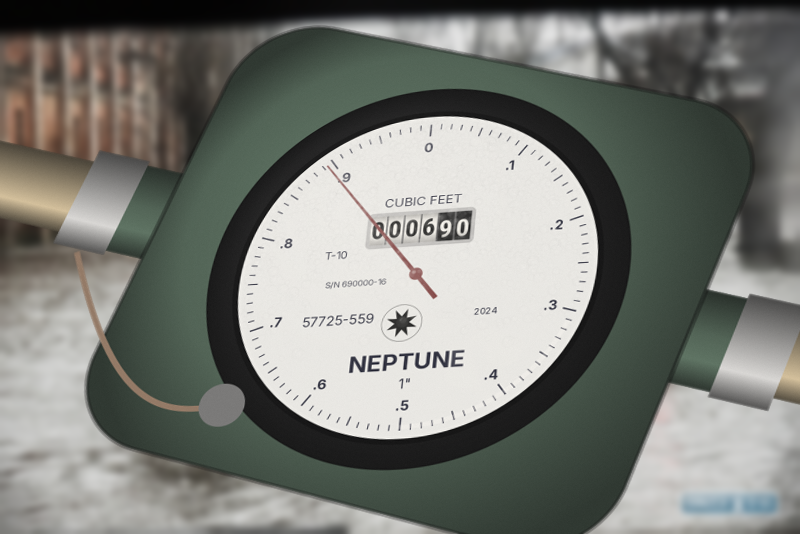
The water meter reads 689.89; ft³
